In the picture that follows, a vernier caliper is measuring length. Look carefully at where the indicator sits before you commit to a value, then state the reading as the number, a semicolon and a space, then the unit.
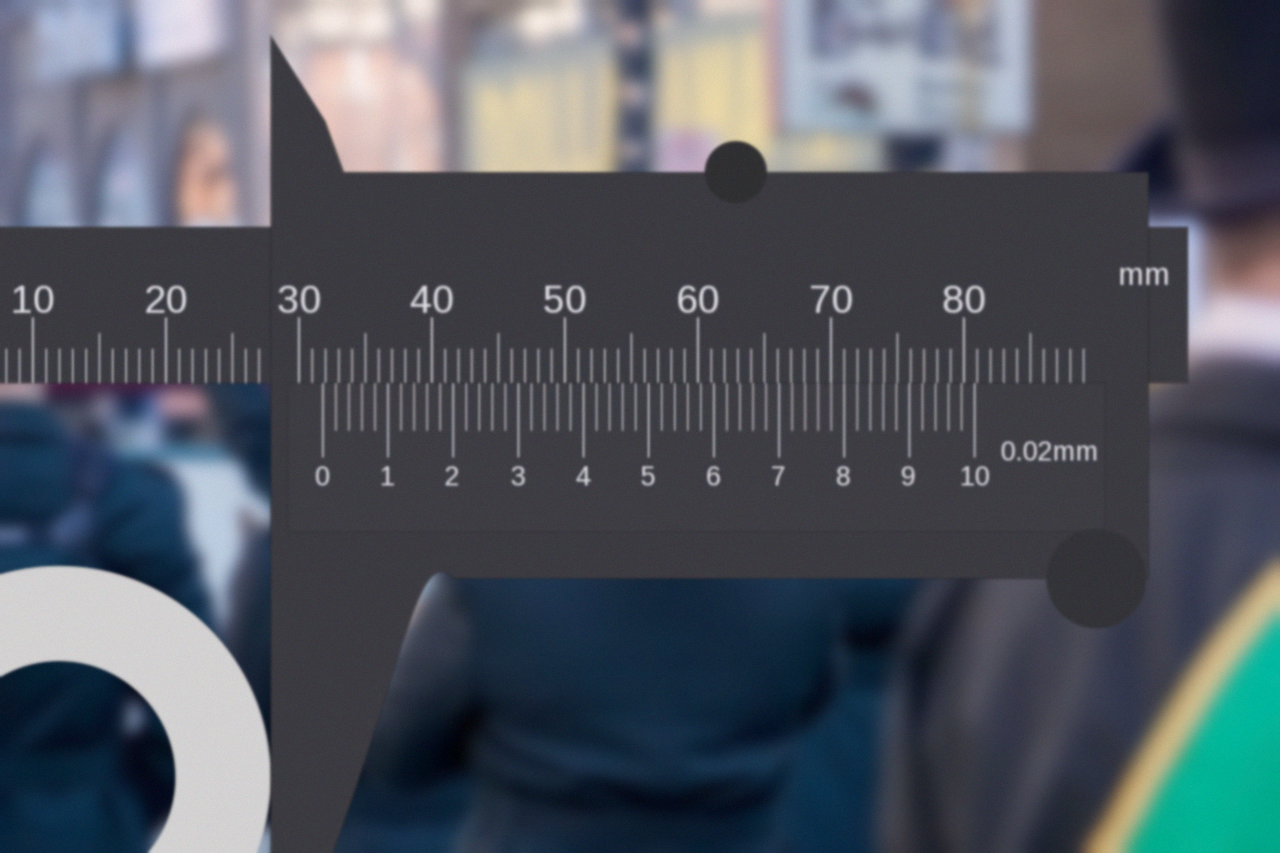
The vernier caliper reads 31.8; mm
